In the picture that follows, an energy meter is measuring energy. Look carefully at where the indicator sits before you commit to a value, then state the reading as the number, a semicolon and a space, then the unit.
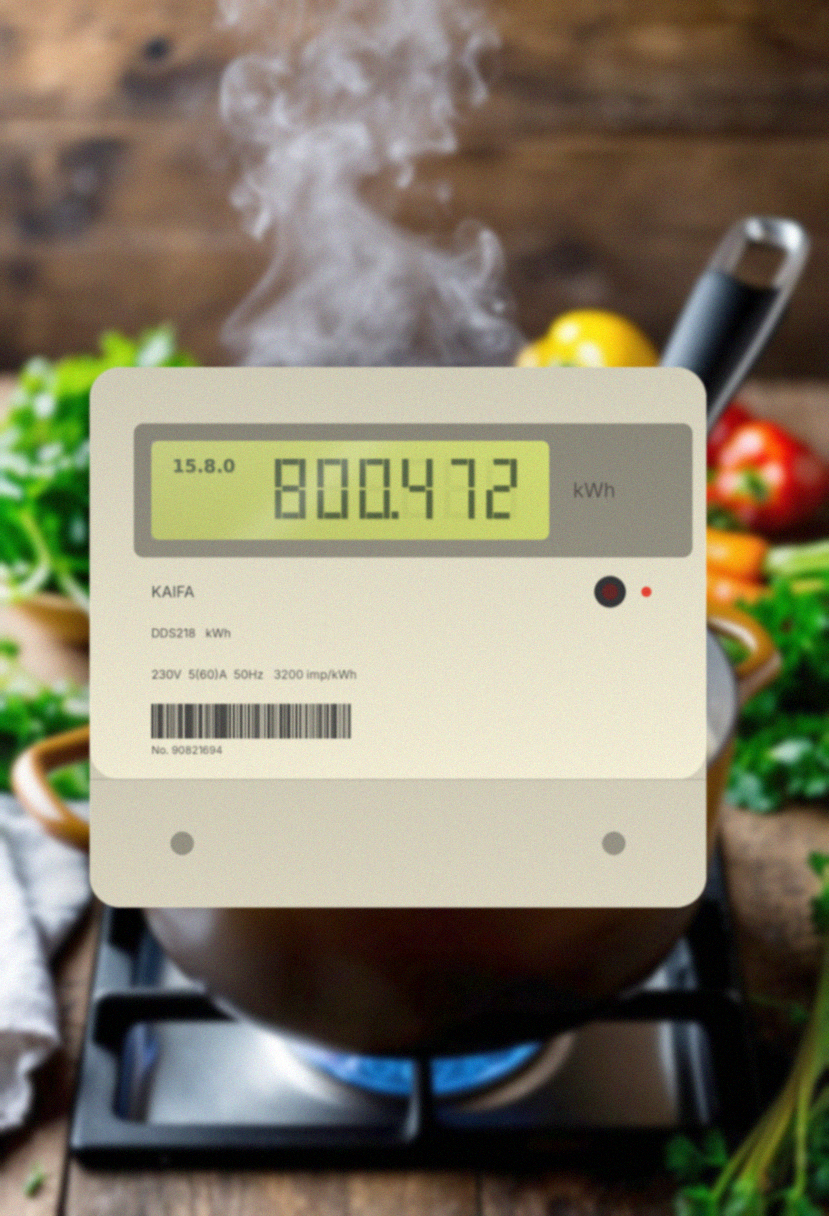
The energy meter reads 800.472; kWh
